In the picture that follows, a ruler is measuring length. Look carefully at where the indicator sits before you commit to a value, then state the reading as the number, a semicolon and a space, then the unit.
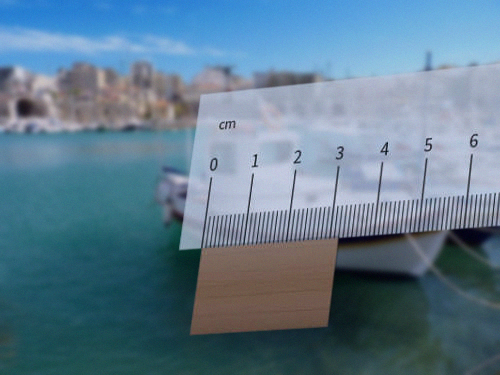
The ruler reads 3.2; cm
